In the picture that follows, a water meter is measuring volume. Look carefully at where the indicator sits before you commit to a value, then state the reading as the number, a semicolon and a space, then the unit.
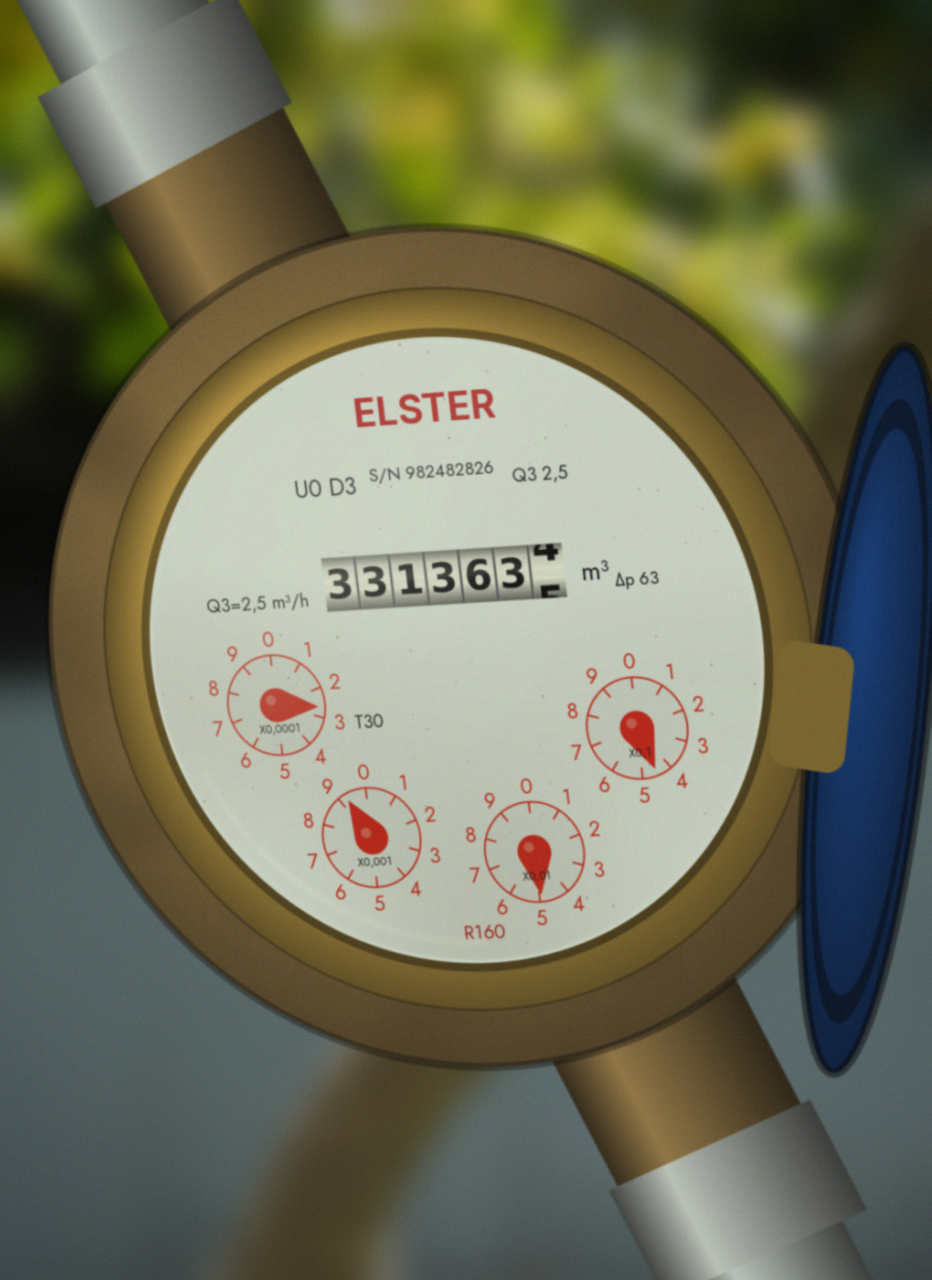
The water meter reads 3313634.4492; m³
